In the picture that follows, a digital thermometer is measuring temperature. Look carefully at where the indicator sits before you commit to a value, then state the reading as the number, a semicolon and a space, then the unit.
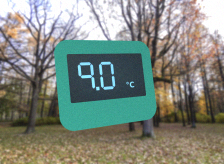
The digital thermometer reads 9.0; °C
